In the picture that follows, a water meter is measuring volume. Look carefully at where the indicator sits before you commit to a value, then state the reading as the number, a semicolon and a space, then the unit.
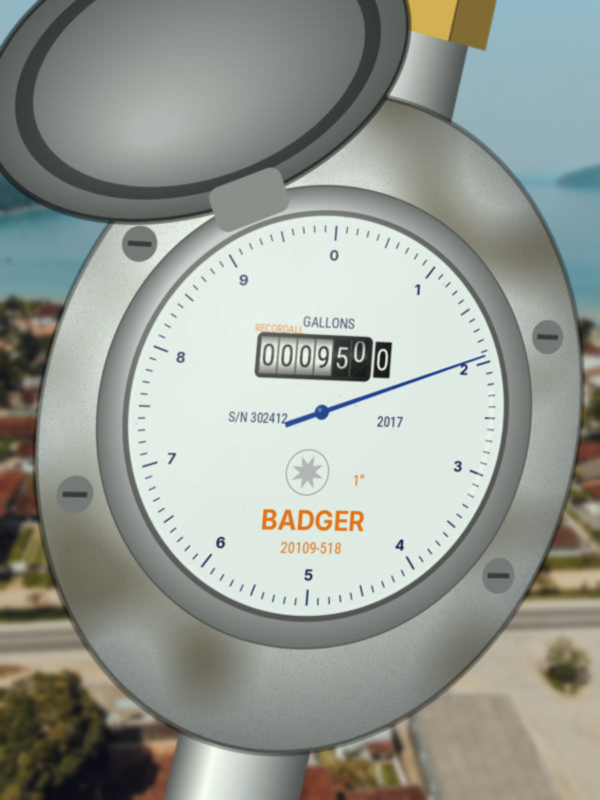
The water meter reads 9501.9; gal
